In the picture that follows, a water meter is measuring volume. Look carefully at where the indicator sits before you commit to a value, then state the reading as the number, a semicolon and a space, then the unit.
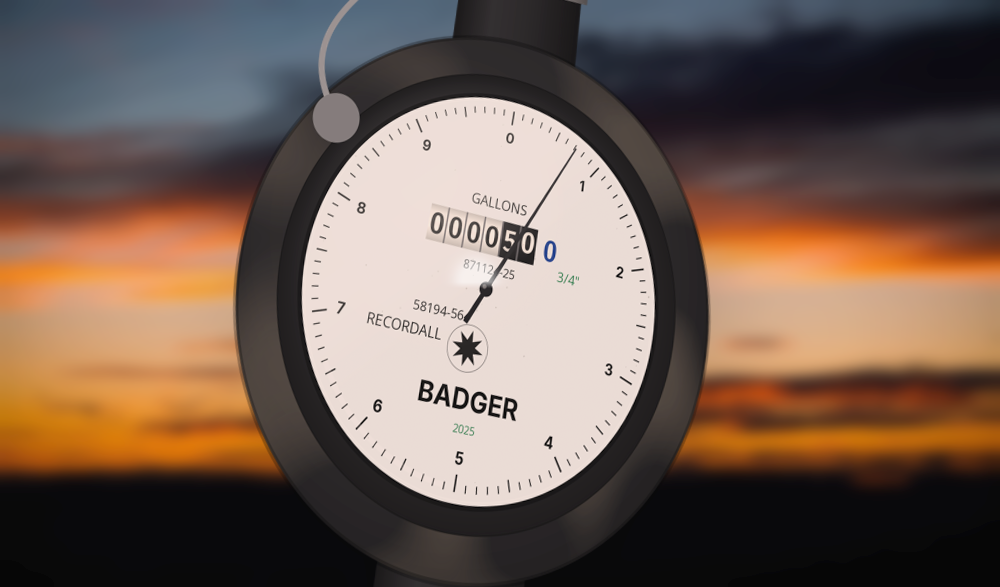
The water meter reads 500.7; gal
